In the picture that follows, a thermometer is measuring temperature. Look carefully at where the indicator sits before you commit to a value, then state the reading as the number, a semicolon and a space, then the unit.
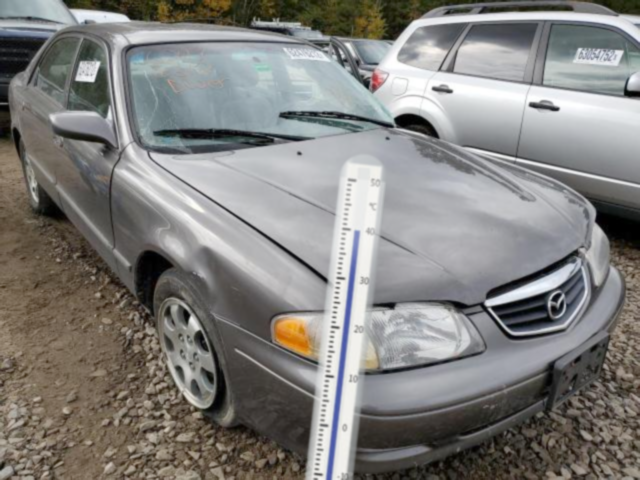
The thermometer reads 40; °C
